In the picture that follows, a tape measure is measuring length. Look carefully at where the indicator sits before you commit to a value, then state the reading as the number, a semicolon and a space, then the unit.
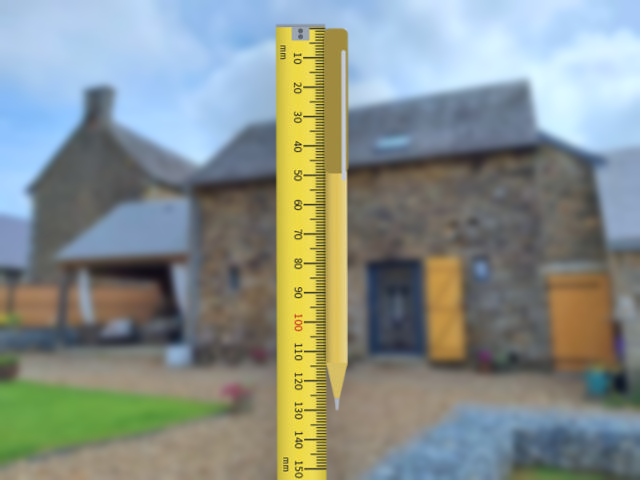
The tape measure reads 130; mm
